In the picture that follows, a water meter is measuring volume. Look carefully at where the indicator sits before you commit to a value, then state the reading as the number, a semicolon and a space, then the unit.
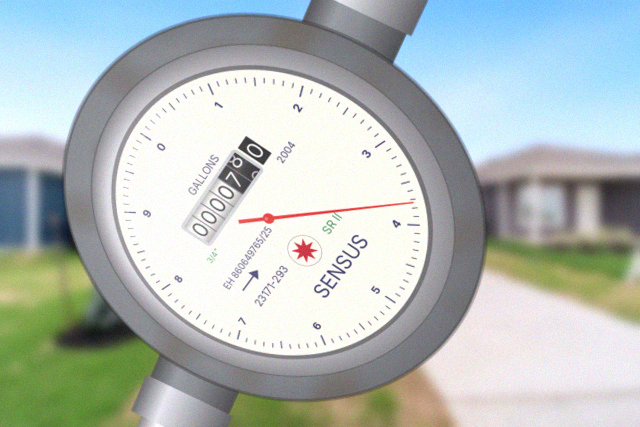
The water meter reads 783.7; gal
